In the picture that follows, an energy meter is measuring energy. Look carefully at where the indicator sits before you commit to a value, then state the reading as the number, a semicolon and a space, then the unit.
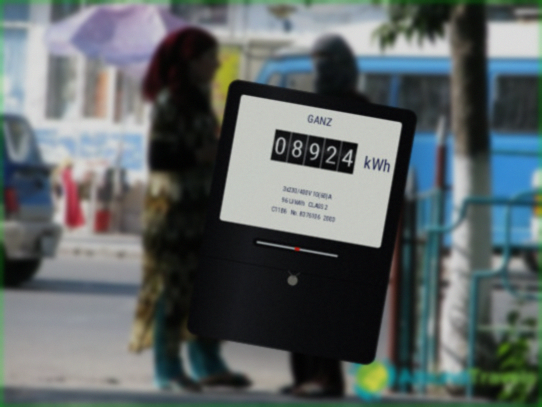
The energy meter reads 8924; kWh
